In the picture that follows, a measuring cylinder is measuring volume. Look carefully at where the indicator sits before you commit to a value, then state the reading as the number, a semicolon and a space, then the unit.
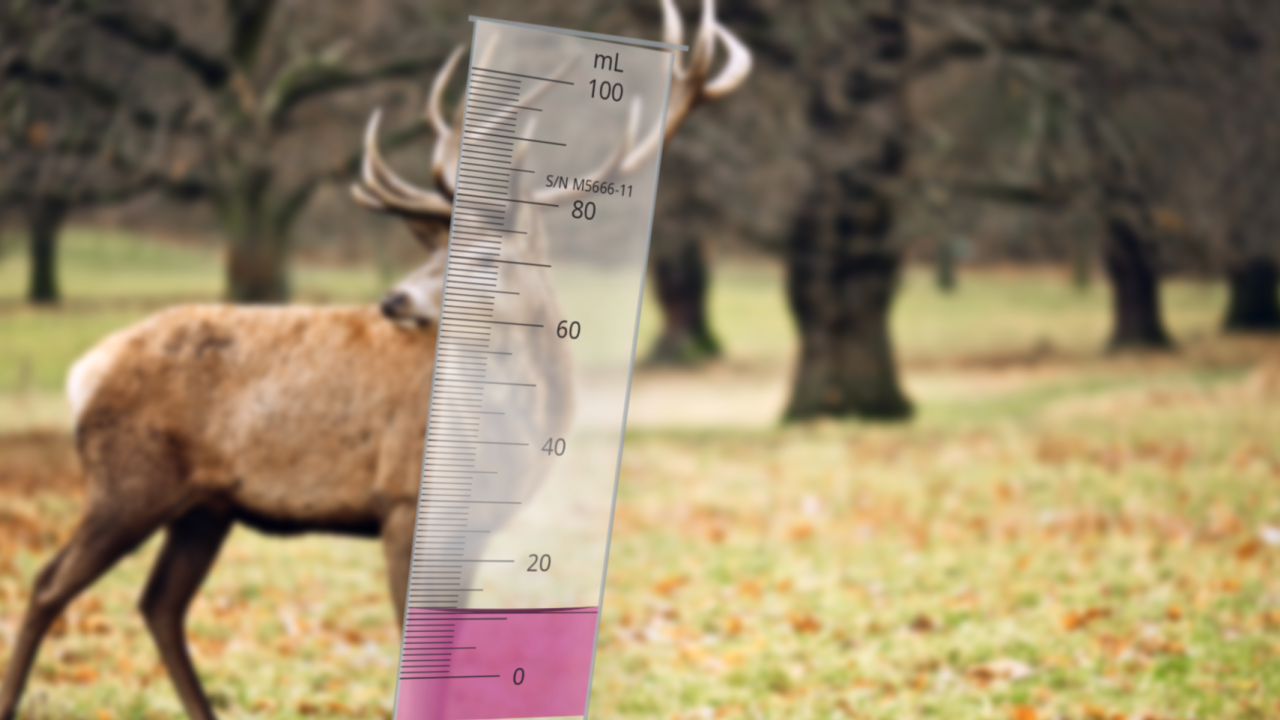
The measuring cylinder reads 11; mL
